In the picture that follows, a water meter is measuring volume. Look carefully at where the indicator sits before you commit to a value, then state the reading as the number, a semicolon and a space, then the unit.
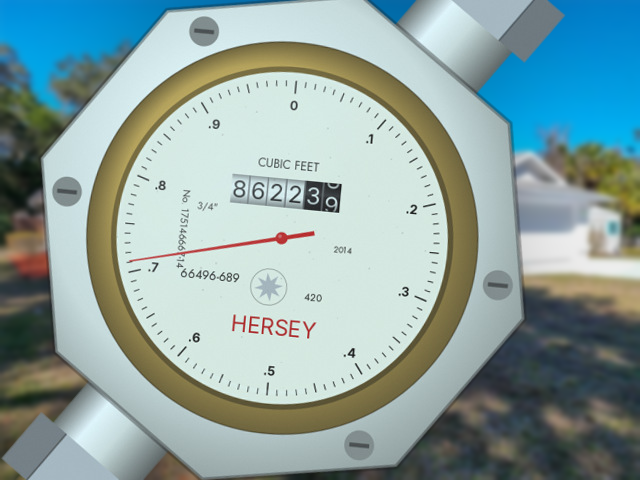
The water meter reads 862238.71; ft³
